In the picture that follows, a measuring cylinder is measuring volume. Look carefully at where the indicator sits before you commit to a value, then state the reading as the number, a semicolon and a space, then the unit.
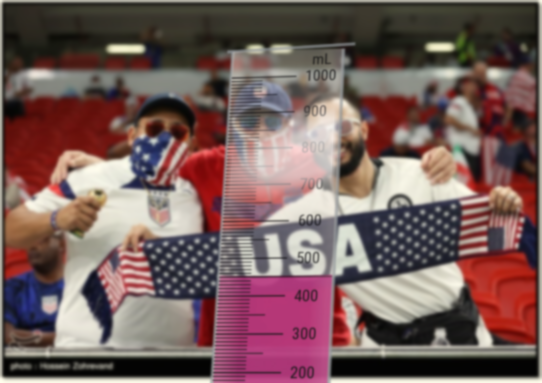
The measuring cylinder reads 450; mL
